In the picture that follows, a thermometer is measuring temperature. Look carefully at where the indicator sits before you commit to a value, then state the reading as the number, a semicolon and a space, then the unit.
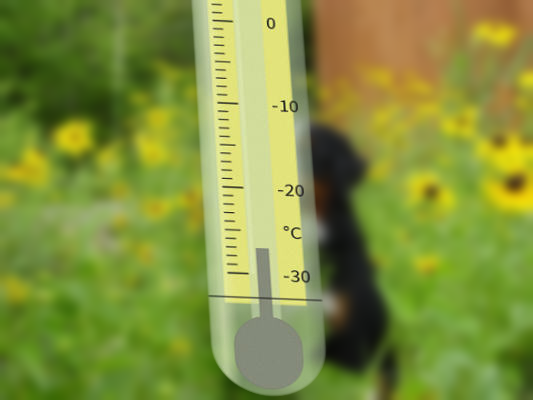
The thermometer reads -27; °C
